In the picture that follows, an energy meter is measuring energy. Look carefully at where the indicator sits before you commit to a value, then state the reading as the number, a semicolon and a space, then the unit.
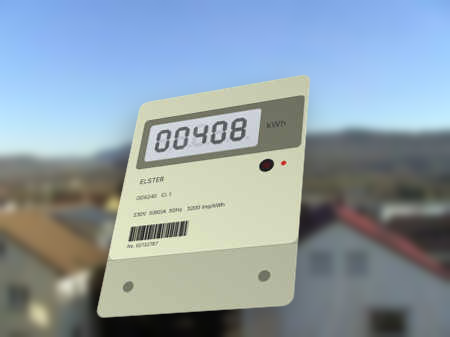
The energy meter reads 408; kWh
